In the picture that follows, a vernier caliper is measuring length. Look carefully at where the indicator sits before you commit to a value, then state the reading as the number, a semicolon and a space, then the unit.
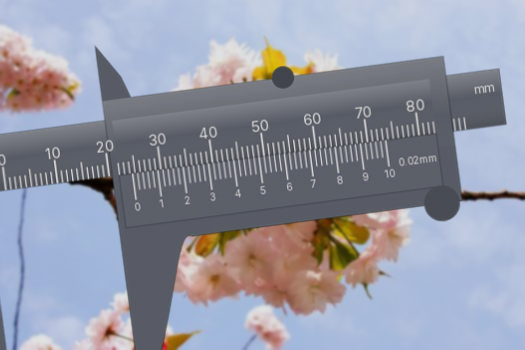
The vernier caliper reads 24.5; mm
